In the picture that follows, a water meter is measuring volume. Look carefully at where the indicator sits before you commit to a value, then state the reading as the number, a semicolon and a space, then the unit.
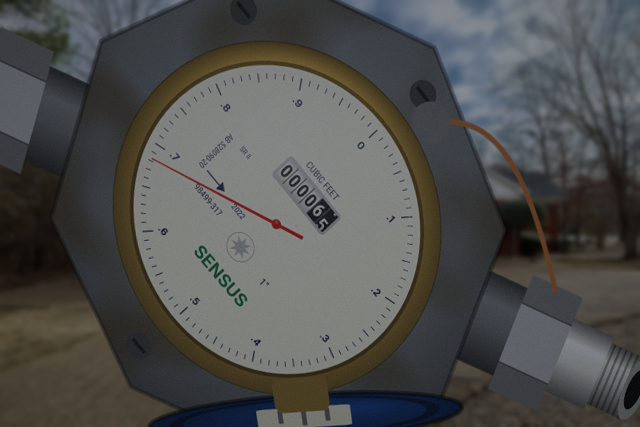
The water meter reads 64.68; ft³
